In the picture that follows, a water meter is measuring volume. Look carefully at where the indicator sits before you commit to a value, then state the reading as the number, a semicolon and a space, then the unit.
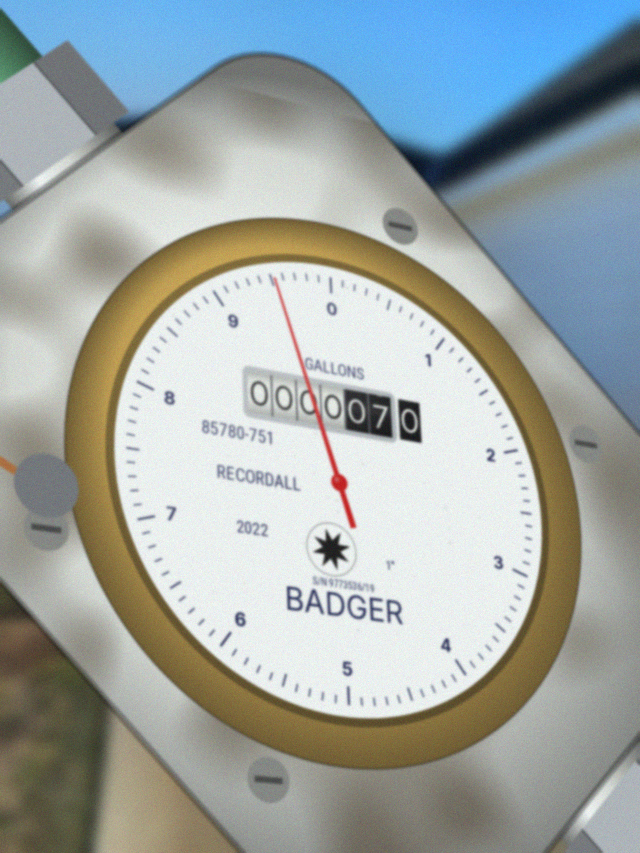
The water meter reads 69.5; gal
